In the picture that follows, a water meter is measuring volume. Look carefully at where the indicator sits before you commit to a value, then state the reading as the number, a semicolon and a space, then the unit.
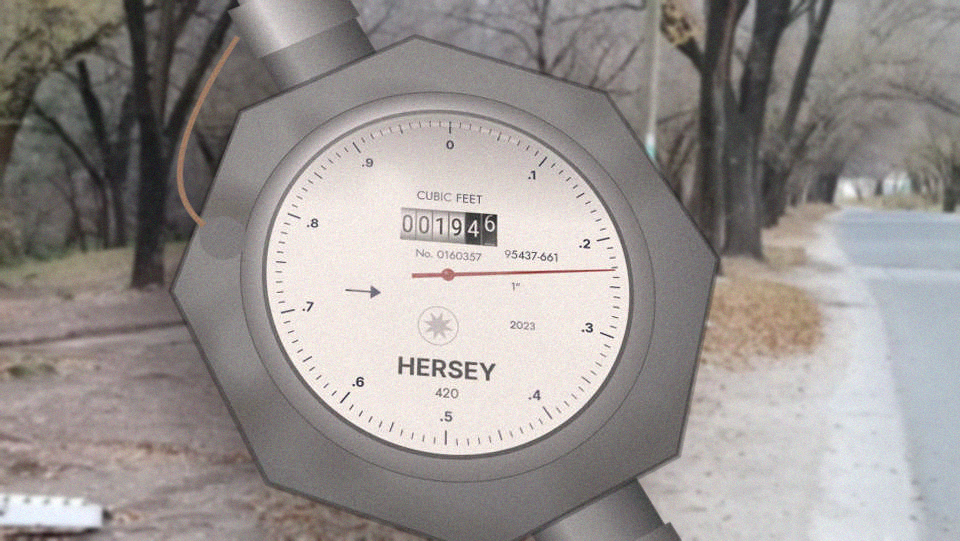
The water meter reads 1946.23; ft³
